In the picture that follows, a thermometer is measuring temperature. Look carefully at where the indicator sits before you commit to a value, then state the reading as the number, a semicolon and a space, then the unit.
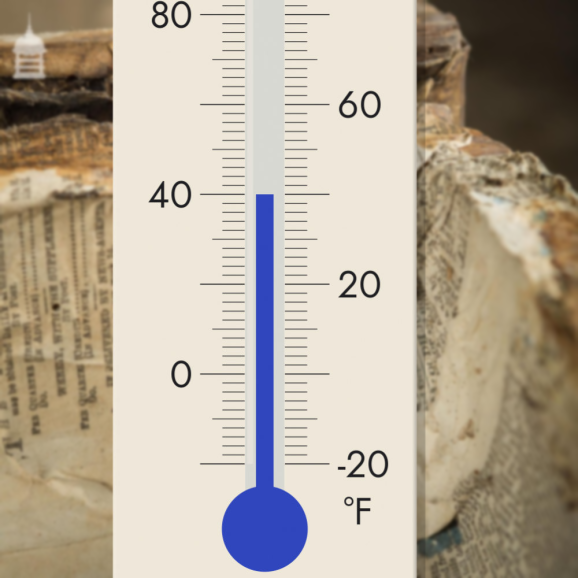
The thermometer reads 40; °F
